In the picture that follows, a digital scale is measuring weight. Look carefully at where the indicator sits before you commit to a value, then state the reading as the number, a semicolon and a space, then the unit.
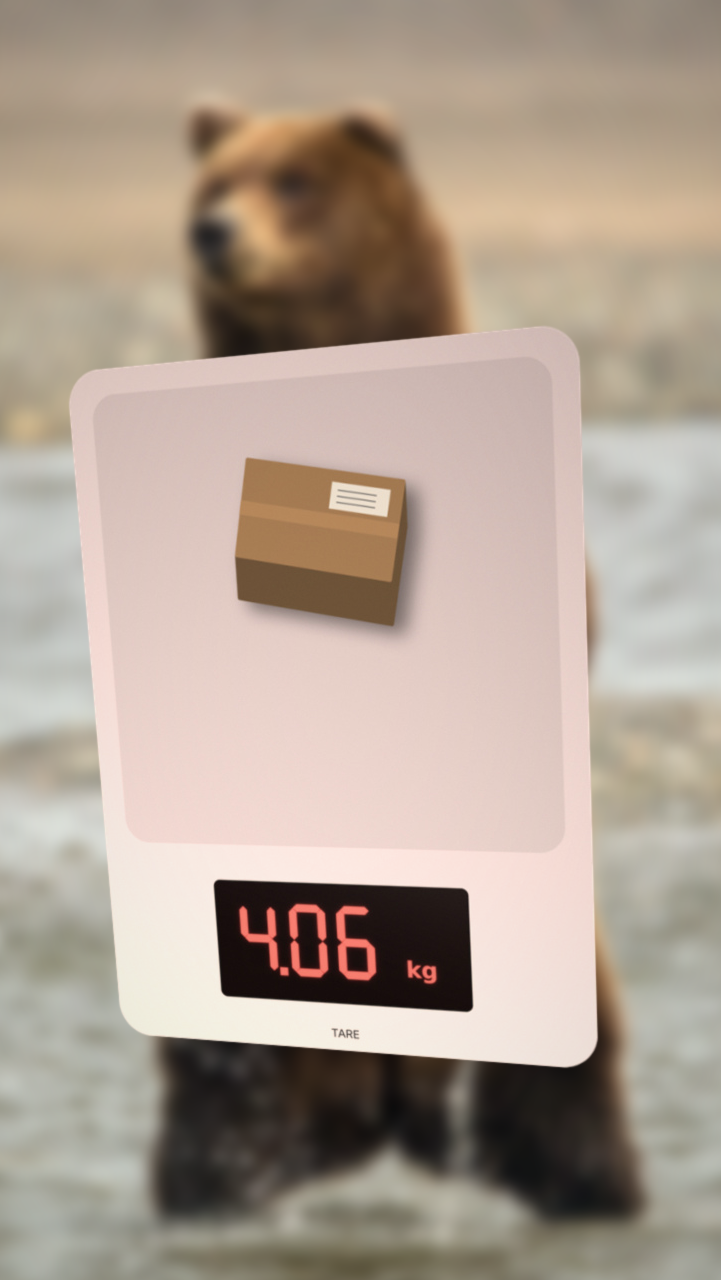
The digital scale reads 4.06; kg
